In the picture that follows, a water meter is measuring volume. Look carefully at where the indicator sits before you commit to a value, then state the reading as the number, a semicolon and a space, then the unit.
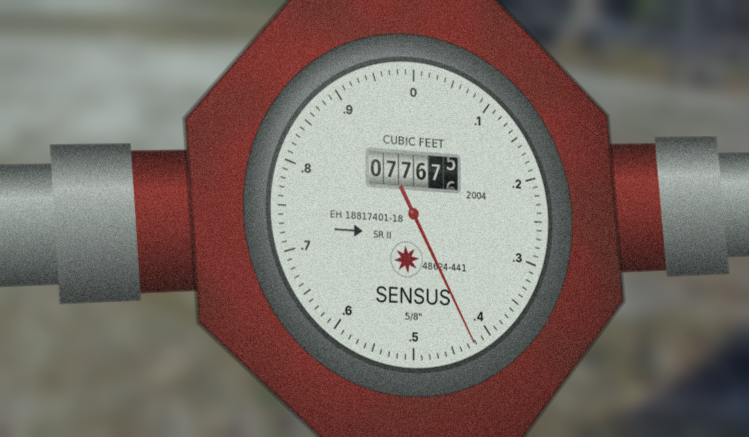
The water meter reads 77675.42; ft³
